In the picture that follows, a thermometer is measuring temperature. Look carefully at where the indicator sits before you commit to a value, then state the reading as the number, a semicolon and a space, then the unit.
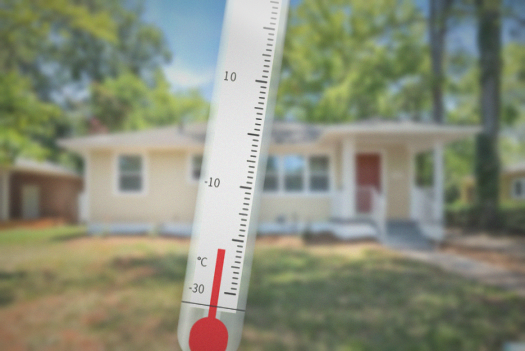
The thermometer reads -22; °C
